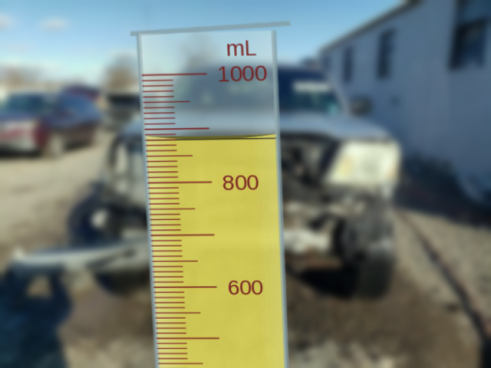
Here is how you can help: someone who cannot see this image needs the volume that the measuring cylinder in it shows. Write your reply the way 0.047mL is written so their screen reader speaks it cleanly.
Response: 880mL
